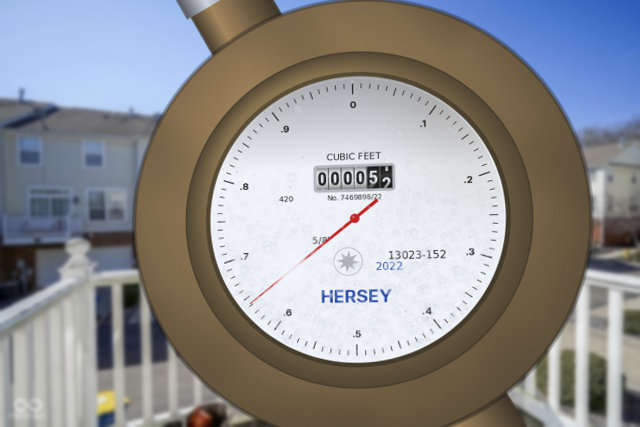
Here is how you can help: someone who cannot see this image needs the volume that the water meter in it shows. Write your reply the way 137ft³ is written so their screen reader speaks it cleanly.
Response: 51.64ft³
